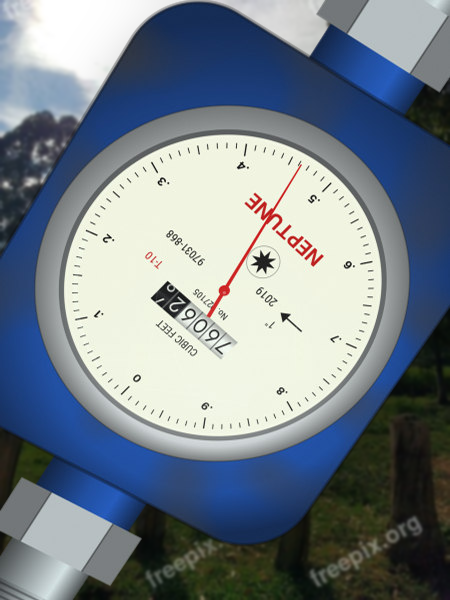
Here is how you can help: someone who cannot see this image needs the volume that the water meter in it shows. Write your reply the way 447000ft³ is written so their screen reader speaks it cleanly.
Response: 760627.46ft³
